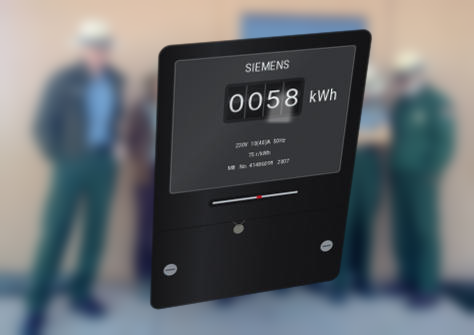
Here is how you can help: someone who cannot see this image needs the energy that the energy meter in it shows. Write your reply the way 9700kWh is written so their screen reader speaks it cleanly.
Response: 58kWh
